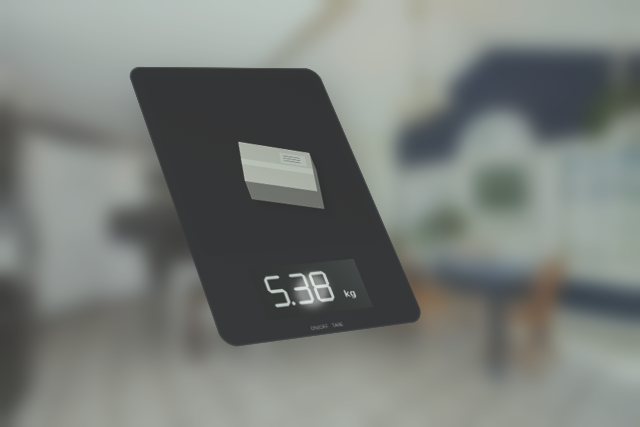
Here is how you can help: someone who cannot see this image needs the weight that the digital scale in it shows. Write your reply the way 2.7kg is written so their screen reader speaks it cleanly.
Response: 5.38kg
